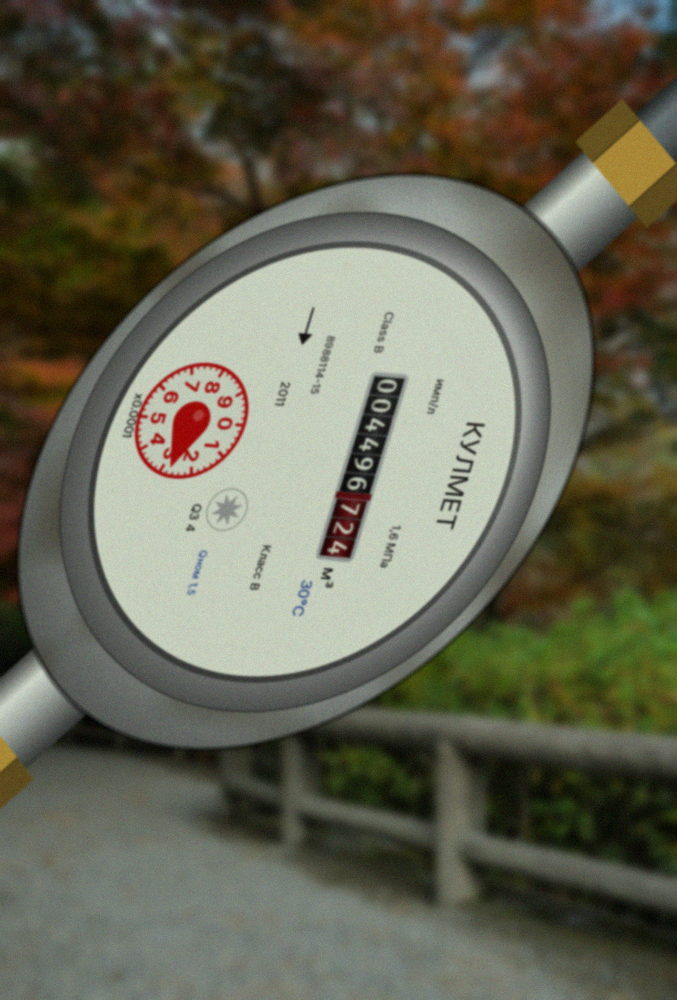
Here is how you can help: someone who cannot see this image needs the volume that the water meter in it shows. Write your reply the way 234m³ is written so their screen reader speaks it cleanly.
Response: 4496.7242m³
